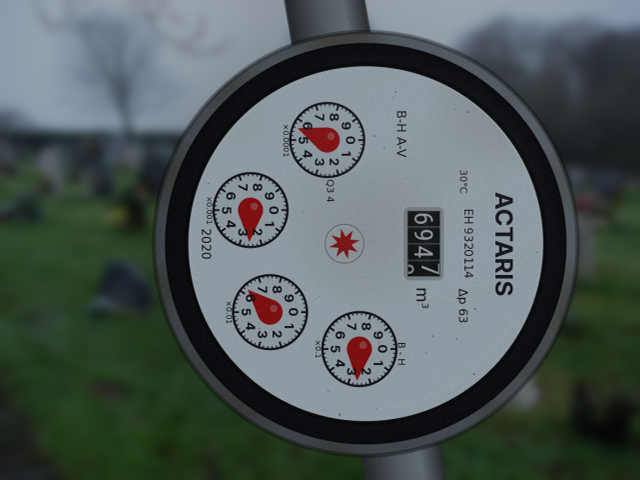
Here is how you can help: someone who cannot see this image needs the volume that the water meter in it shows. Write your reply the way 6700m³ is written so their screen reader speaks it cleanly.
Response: 6947.2625m³
